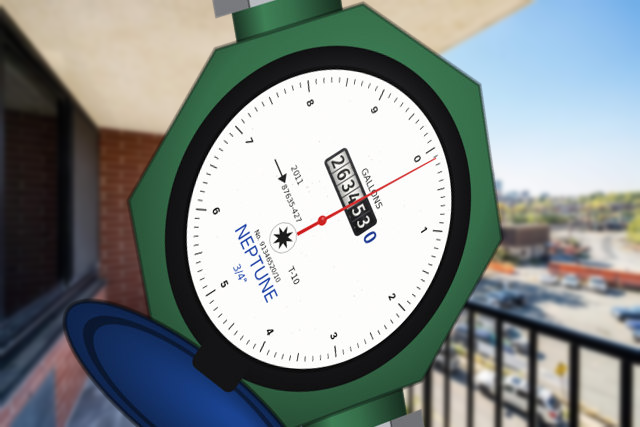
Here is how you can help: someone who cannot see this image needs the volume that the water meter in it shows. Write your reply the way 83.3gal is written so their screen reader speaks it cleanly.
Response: 2634530.1gal
